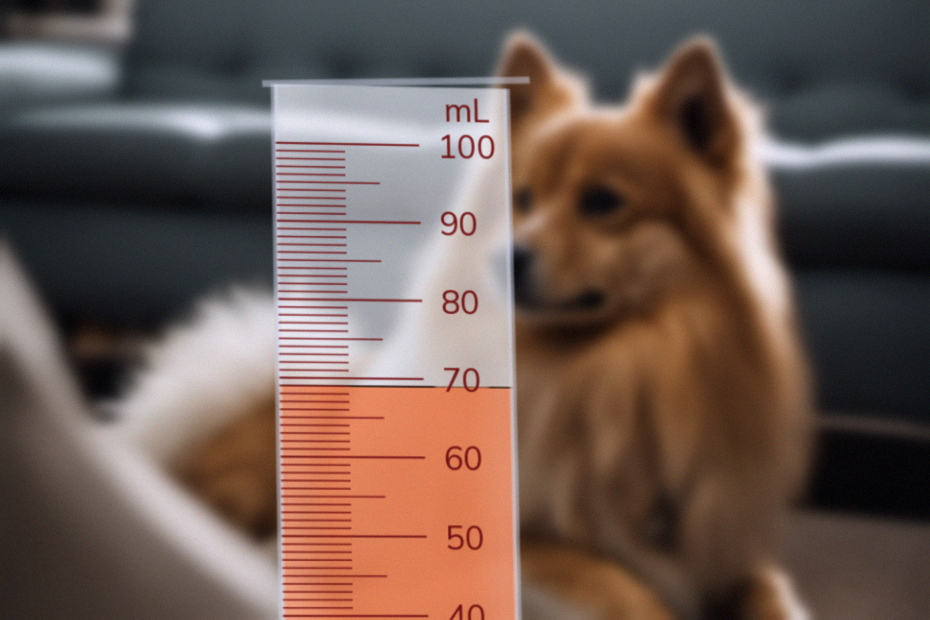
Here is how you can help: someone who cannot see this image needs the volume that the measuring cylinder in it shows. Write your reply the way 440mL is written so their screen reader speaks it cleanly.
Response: 69mL
